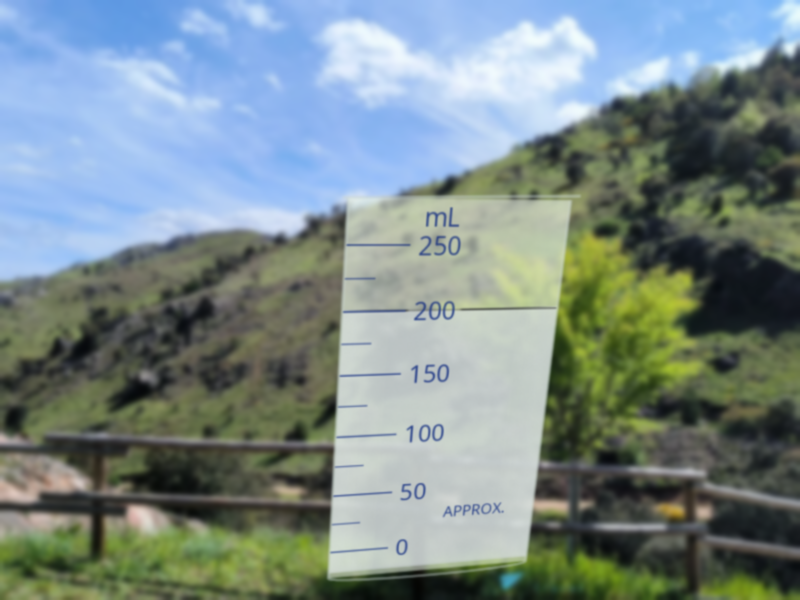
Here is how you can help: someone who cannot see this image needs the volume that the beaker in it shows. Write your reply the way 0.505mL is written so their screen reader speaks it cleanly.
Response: 200mL
